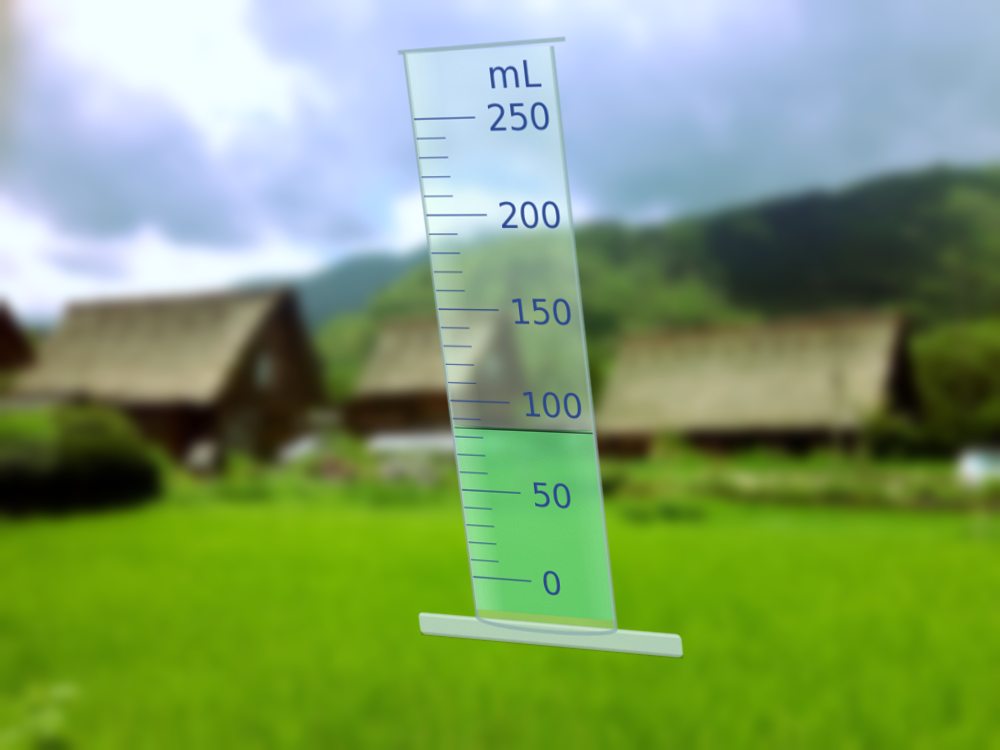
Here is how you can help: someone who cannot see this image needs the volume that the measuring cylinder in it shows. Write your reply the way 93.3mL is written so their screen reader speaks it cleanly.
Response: 85mL
